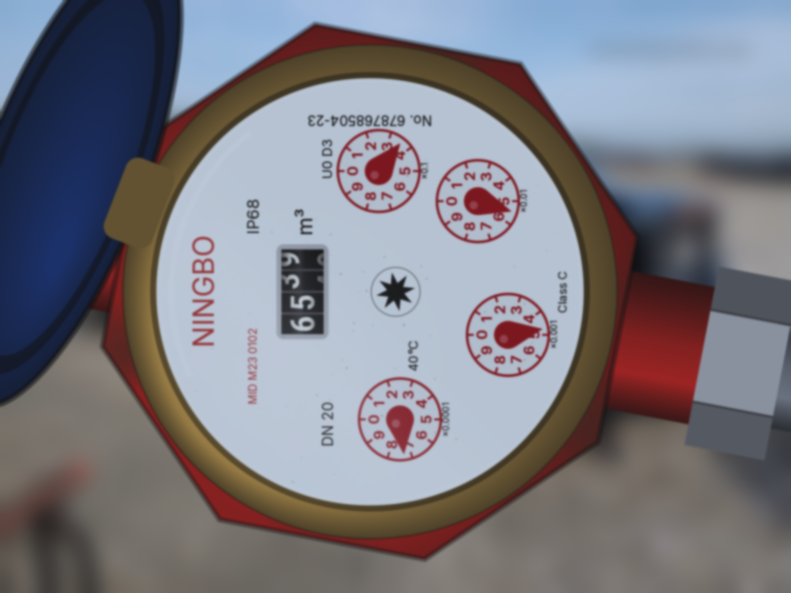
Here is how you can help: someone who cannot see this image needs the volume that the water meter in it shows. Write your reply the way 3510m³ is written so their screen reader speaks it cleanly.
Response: 6539.3547m³
